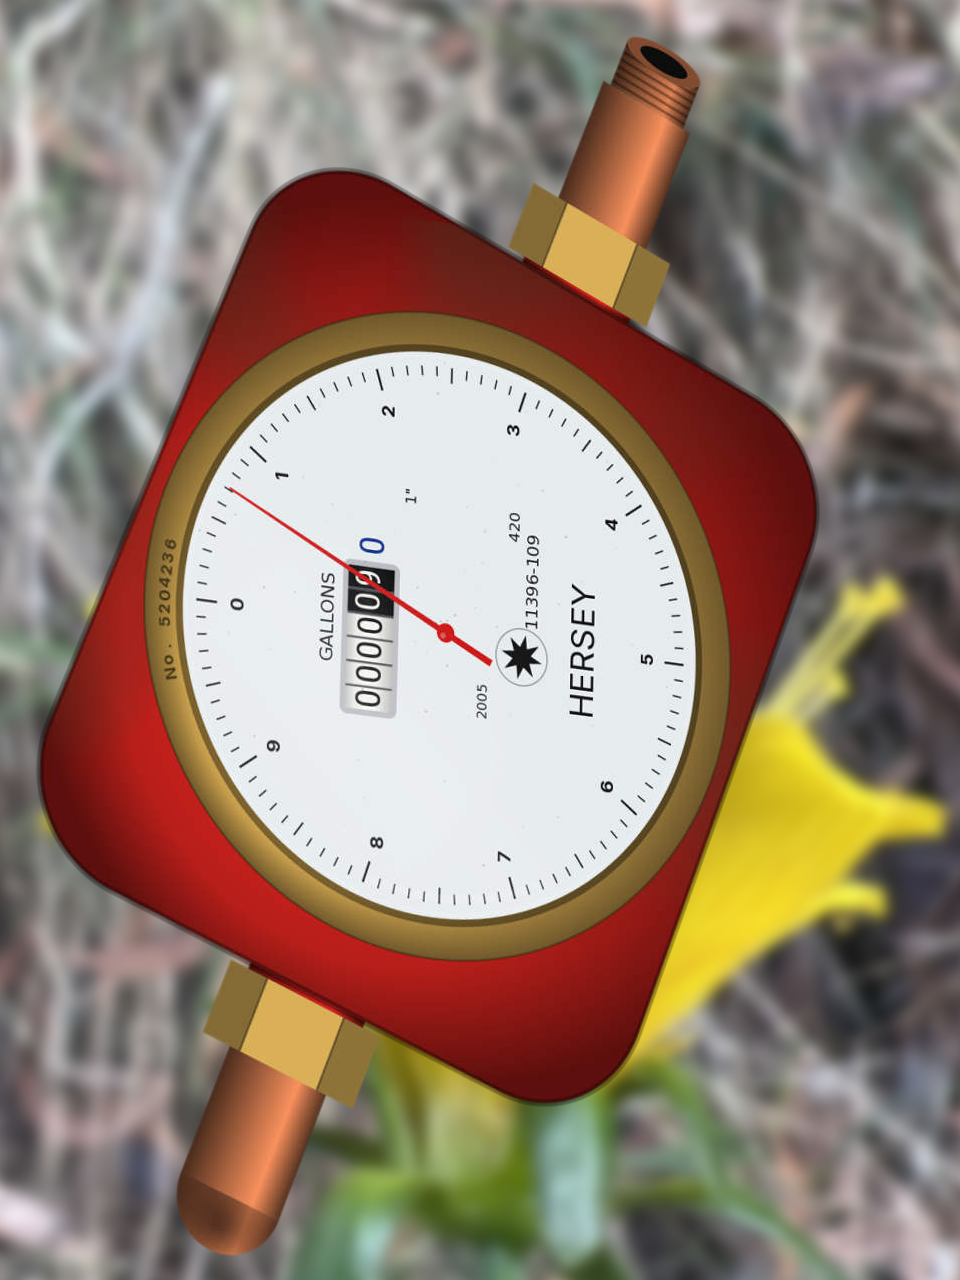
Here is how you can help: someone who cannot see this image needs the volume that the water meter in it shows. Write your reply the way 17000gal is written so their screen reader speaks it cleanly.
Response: 90.7gal
